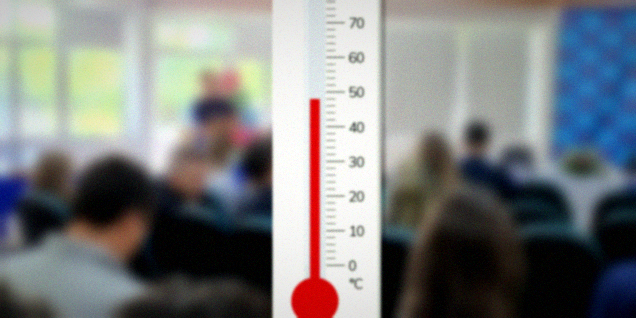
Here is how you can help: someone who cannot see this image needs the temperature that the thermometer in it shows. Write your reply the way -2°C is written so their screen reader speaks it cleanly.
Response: 48°C
